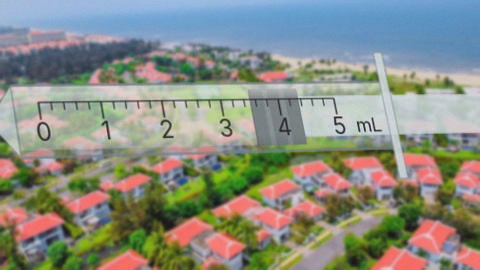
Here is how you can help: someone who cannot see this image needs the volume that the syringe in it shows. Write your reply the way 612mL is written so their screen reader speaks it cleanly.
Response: 3.5mL
